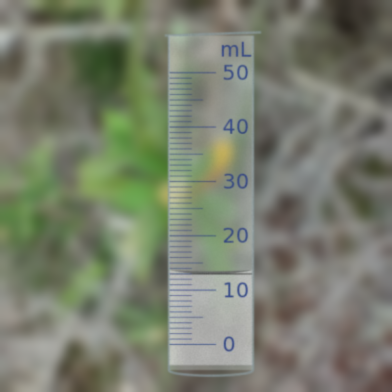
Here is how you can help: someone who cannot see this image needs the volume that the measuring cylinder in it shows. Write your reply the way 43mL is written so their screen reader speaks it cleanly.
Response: 13mL
